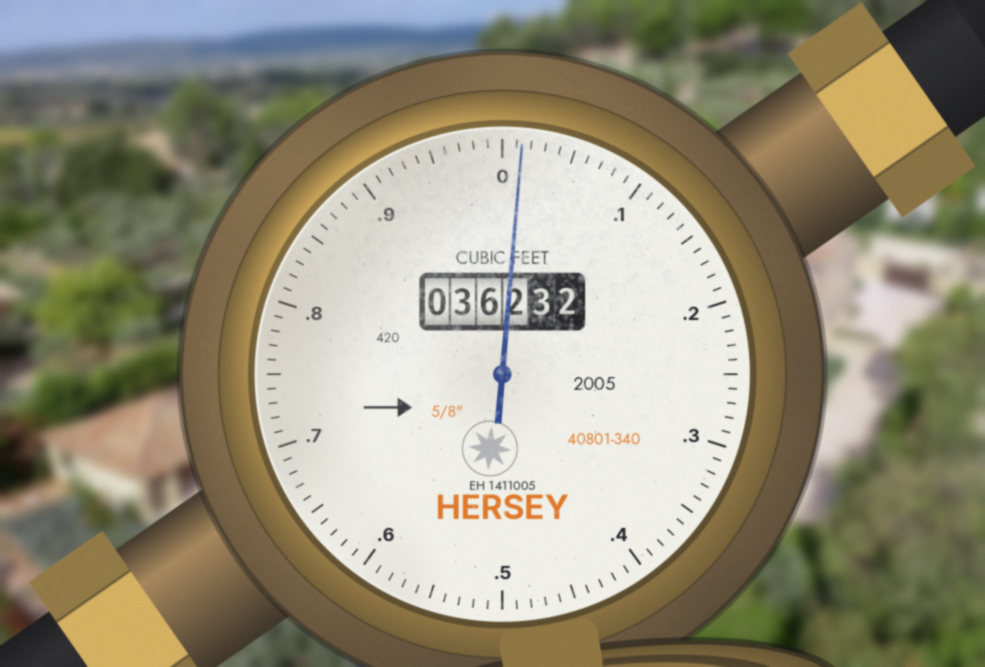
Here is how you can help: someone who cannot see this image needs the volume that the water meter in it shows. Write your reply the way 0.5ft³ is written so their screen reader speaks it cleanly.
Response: 36232.01ft³
